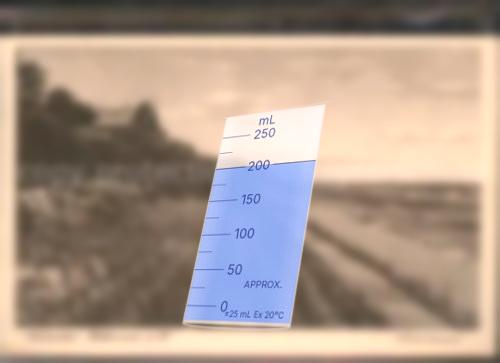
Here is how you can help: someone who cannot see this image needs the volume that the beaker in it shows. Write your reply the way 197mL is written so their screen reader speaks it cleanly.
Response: 200mL
